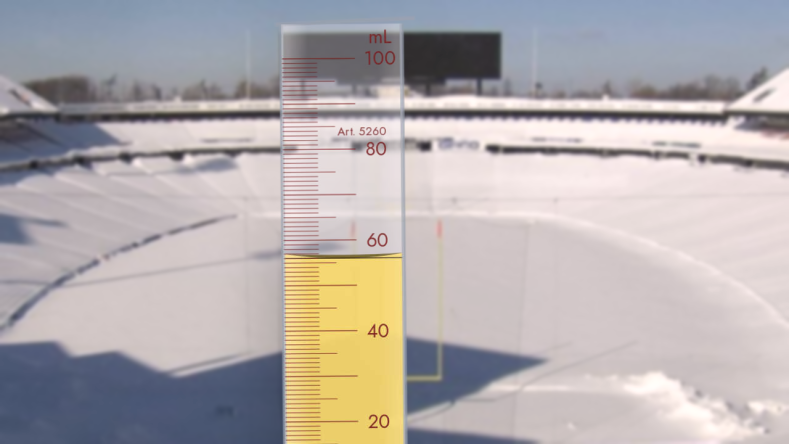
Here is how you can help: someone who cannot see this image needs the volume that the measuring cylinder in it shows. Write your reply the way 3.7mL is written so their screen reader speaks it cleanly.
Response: 56mL
